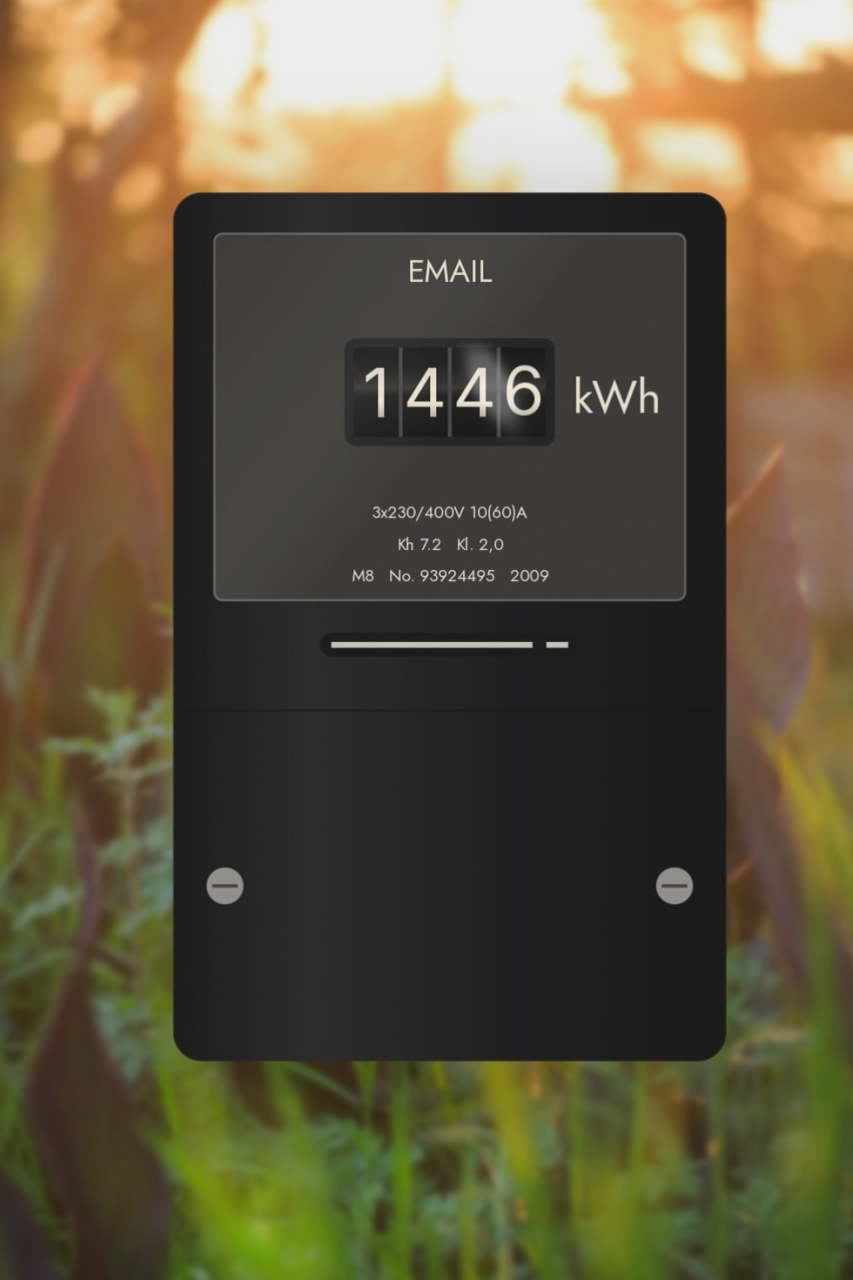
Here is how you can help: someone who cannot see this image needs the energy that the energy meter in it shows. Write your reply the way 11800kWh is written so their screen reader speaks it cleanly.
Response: 1446kWh
